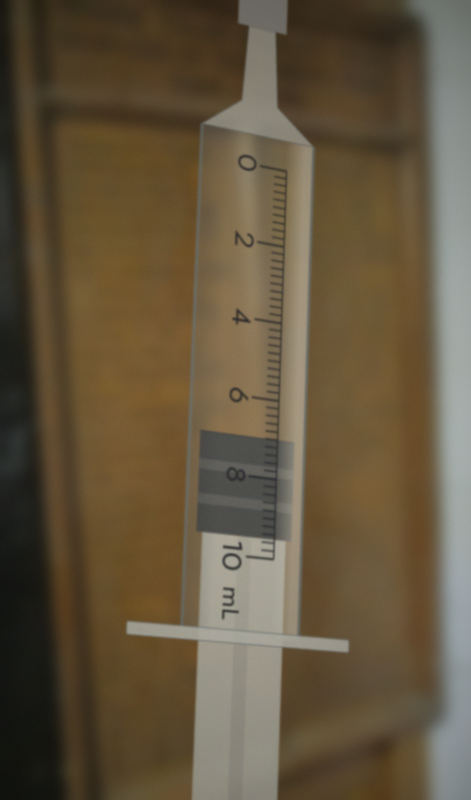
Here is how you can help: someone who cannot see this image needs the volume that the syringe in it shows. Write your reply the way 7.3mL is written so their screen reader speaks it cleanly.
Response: 7mL
